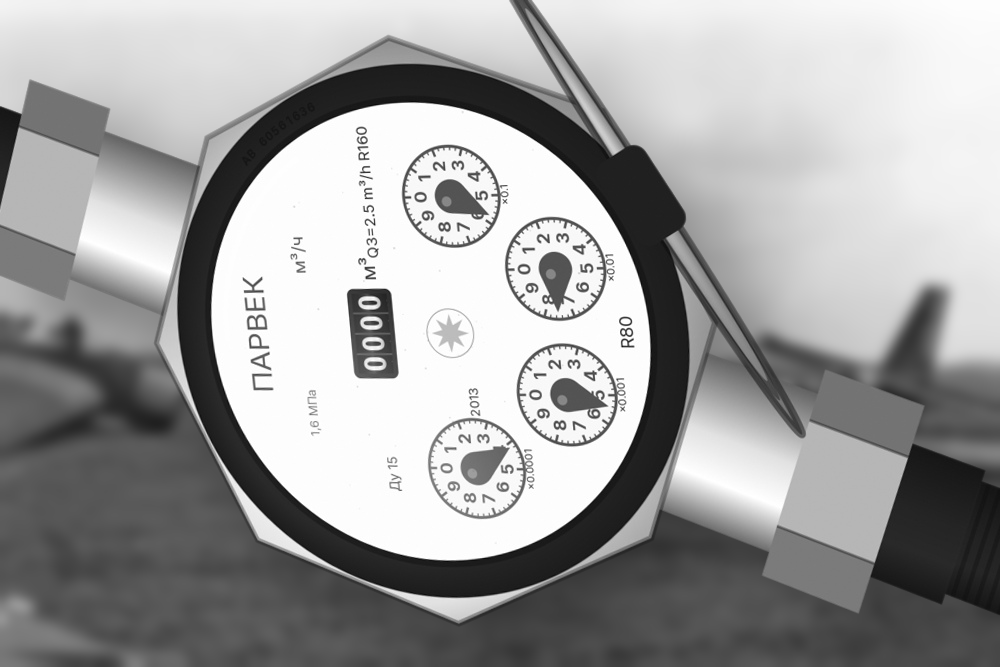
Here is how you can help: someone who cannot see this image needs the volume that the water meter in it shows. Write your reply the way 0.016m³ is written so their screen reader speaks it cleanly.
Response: 0.5754m³
